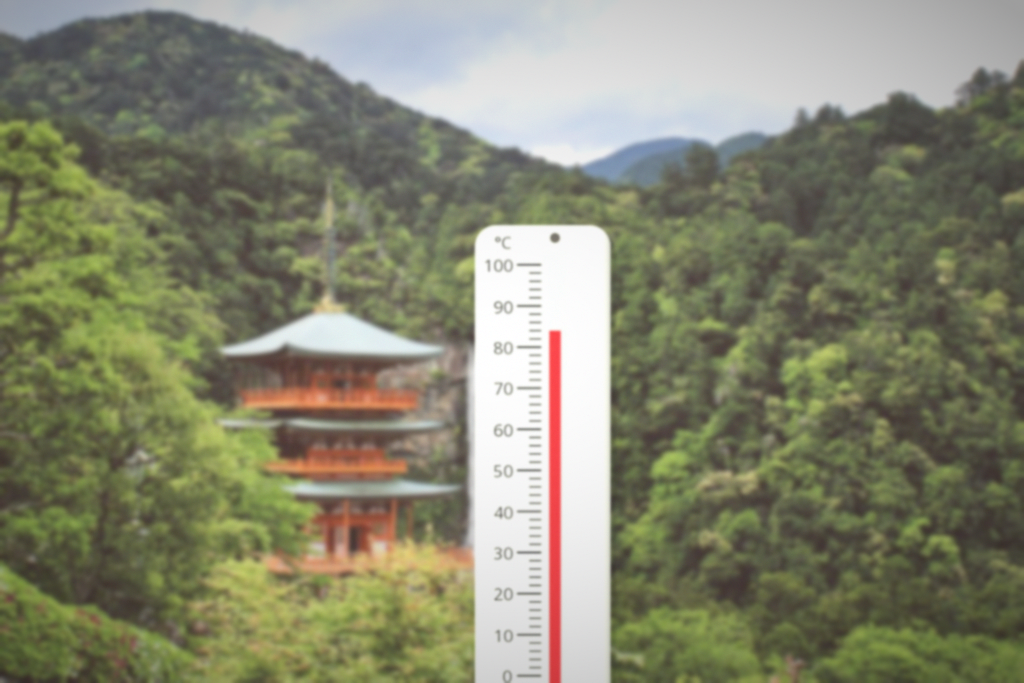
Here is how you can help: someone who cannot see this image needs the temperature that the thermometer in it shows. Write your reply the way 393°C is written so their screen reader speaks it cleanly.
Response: 84°C
